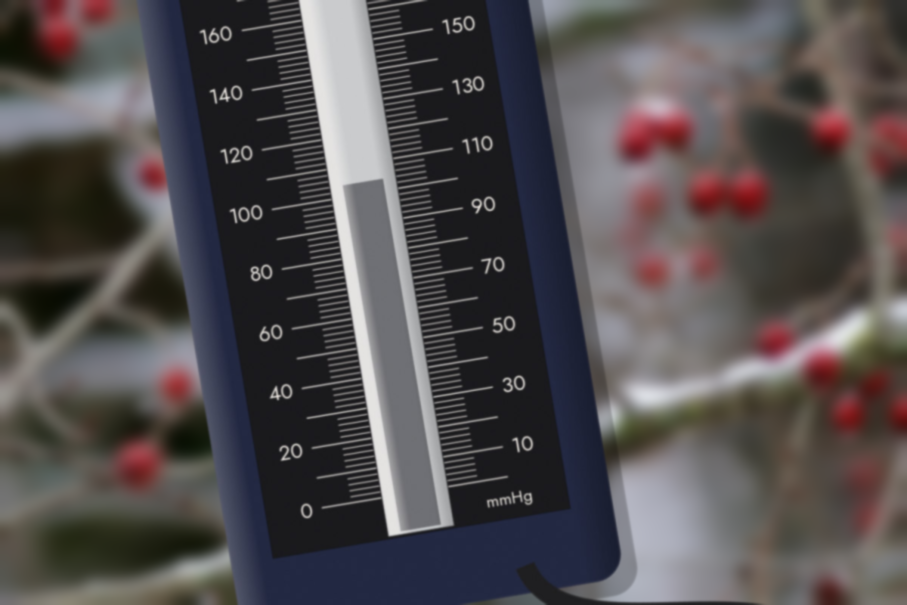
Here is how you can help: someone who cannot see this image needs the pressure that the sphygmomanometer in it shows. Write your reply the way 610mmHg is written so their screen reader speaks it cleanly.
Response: 104mmHg
